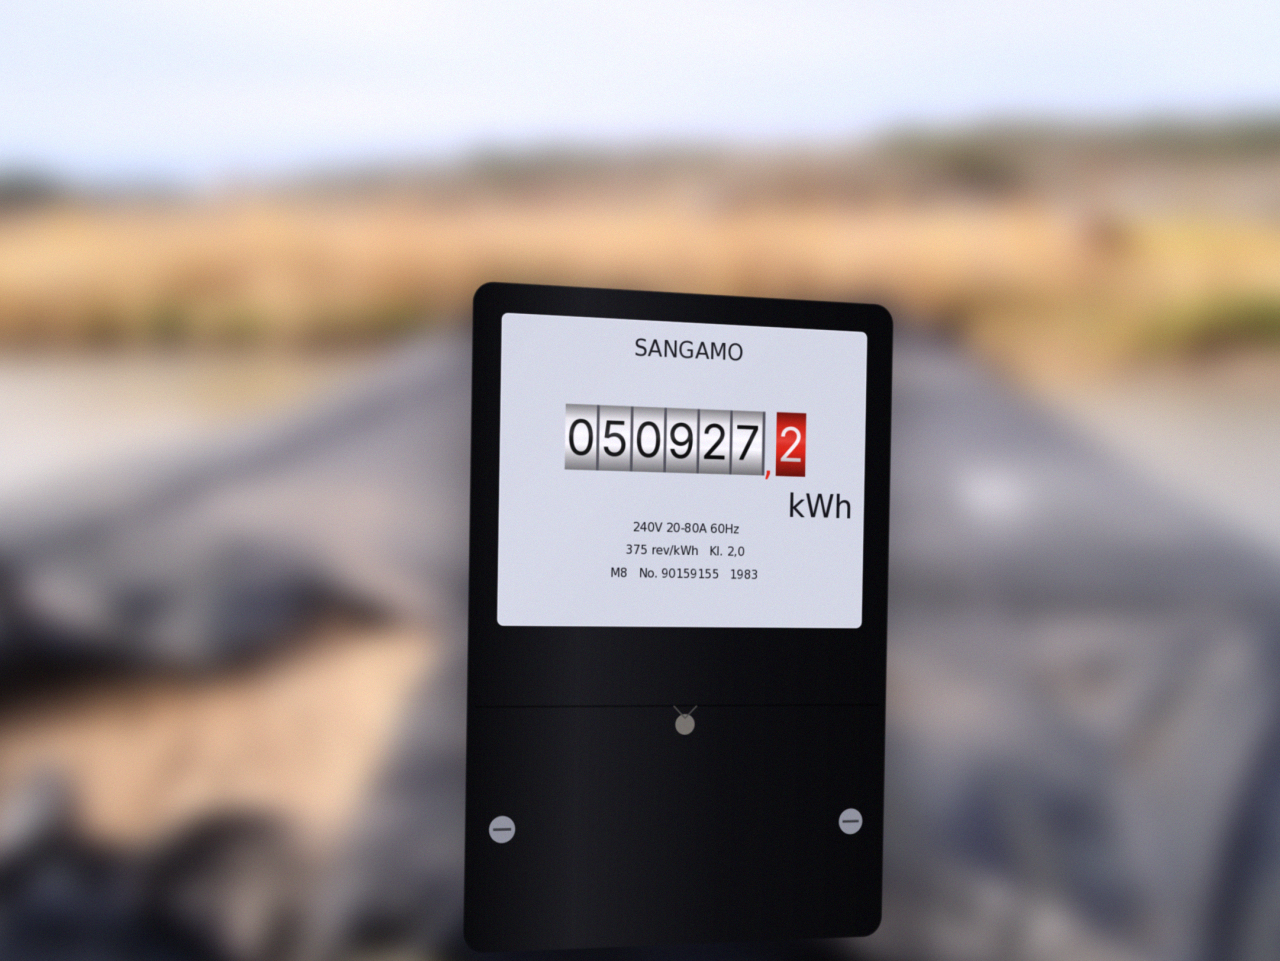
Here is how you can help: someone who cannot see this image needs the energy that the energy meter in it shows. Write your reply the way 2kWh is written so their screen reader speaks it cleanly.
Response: 50927.2kWh
